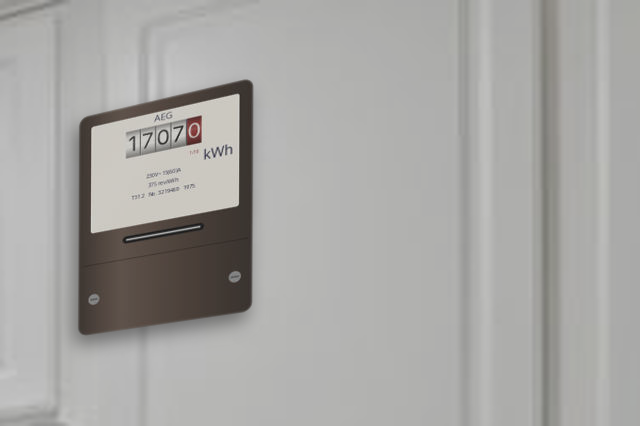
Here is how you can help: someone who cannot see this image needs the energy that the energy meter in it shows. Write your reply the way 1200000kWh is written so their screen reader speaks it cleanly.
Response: 1707.0kWh
